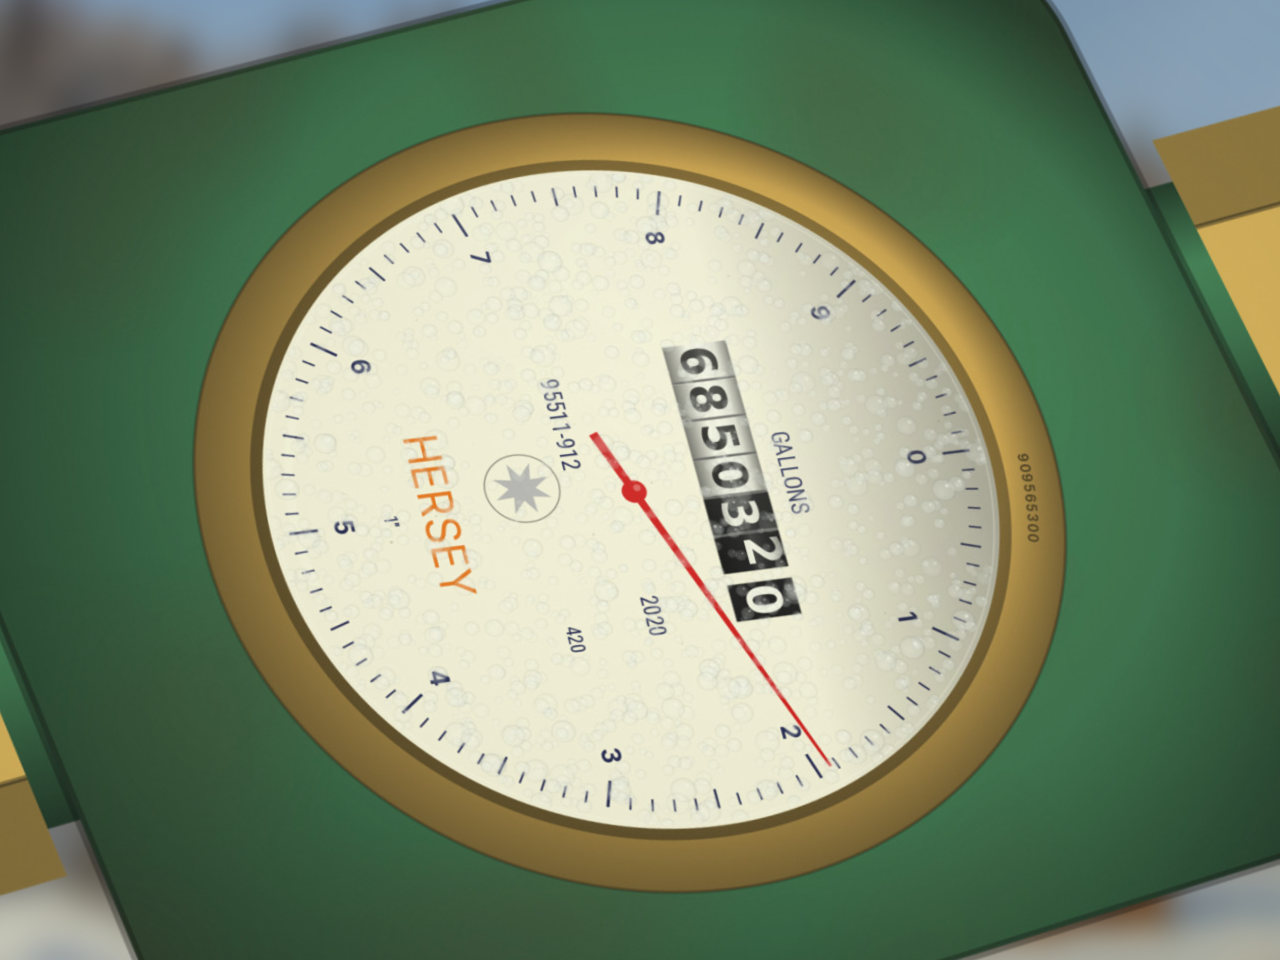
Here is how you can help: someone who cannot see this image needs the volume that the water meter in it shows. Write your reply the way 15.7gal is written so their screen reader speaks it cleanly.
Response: 6850321.9gal
